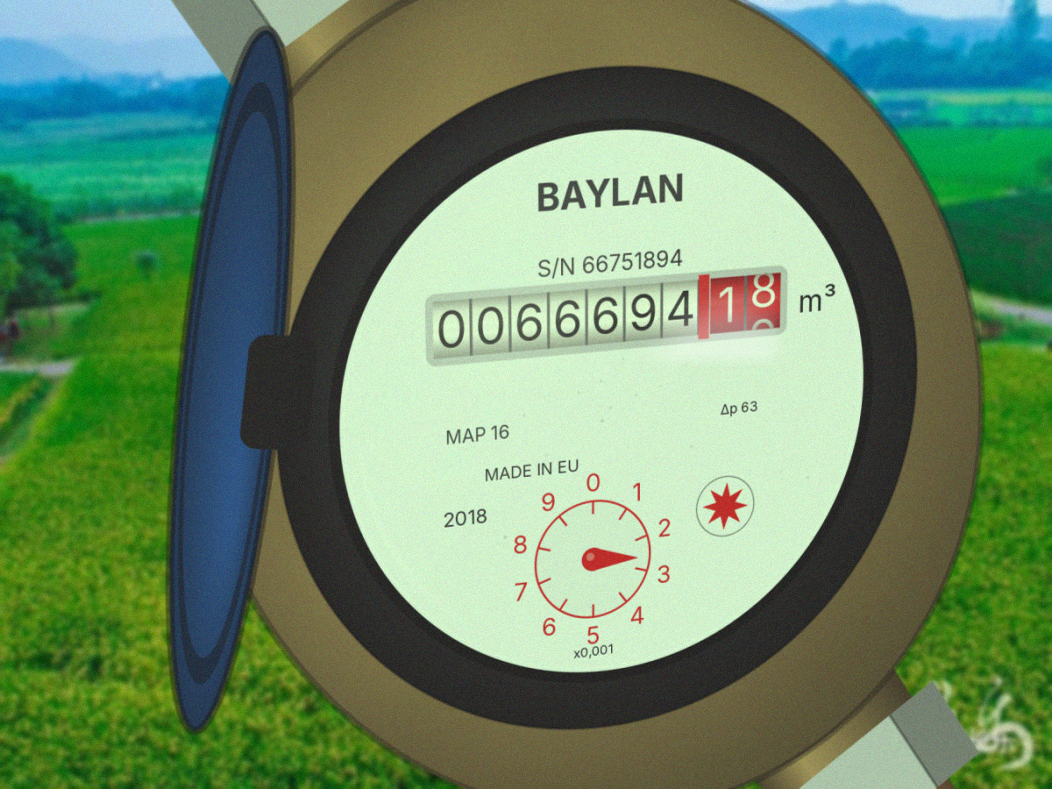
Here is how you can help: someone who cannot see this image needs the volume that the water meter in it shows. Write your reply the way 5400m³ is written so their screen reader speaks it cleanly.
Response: 66694.182m³
